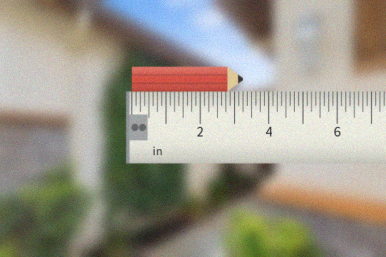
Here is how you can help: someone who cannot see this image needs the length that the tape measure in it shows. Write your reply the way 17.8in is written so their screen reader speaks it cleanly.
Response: 3.25in
